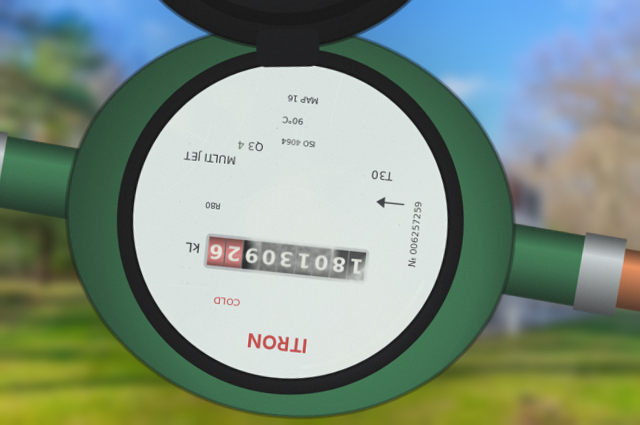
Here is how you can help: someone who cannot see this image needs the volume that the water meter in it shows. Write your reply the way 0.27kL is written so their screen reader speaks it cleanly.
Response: 1801309.26kL
